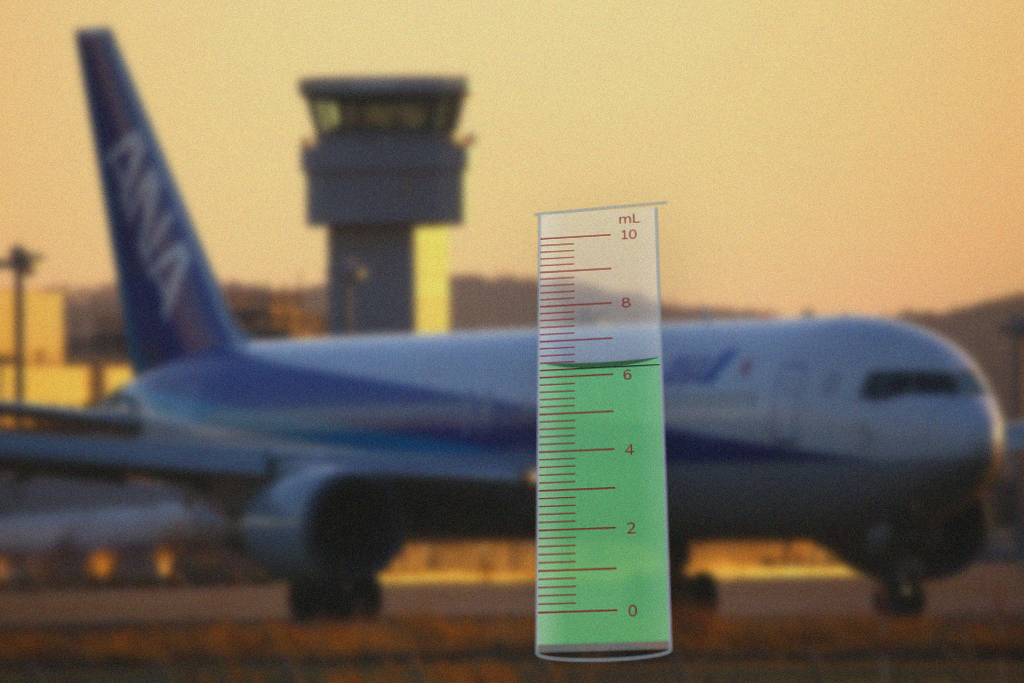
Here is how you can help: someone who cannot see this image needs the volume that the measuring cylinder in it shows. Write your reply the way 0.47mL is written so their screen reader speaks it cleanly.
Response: 6.2mL
